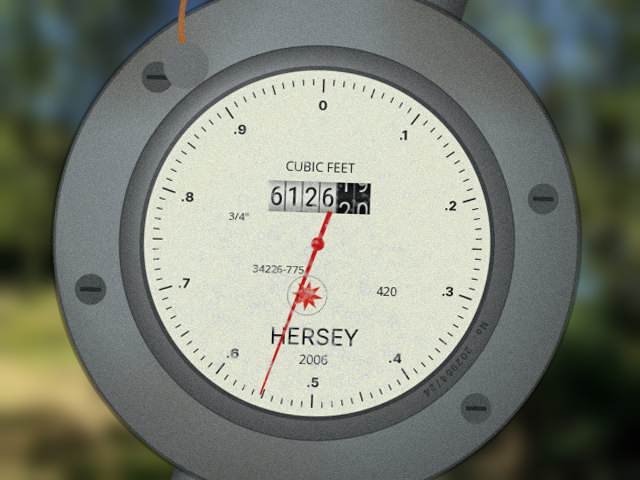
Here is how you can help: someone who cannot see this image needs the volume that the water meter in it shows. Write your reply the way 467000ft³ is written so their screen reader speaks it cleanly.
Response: 612619.55ft³
